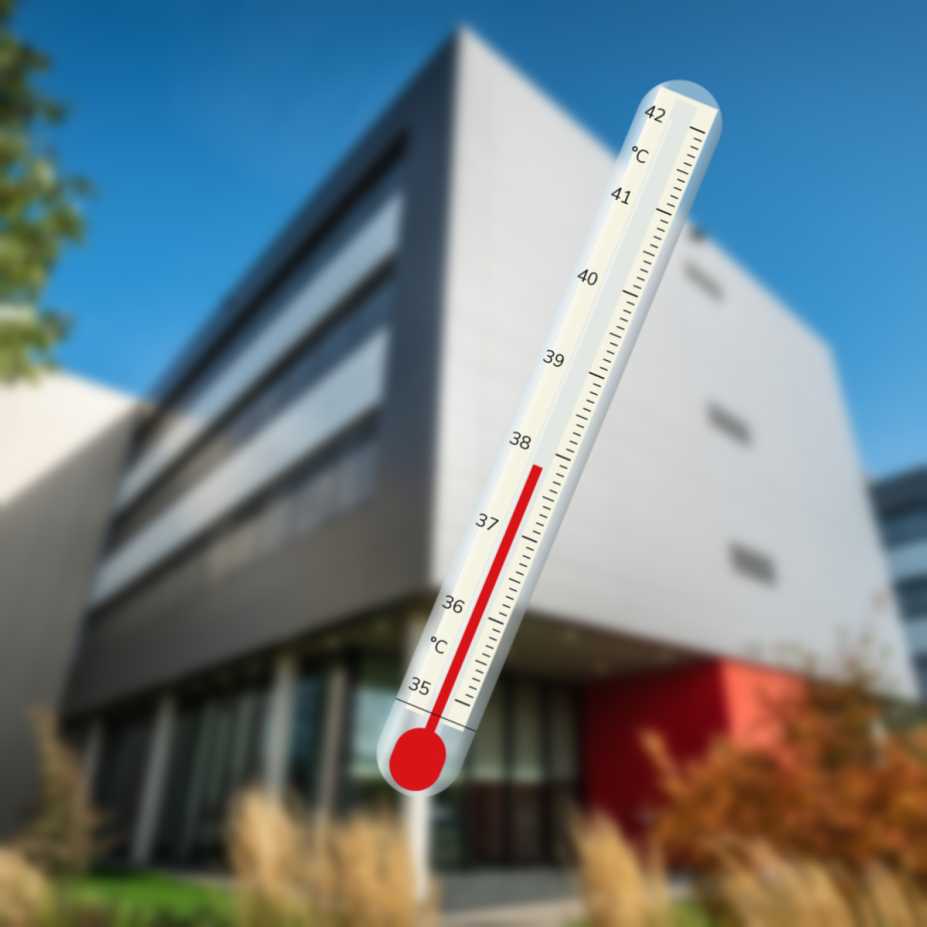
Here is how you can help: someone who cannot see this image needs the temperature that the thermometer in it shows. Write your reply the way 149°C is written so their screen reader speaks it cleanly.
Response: 37.8°C
